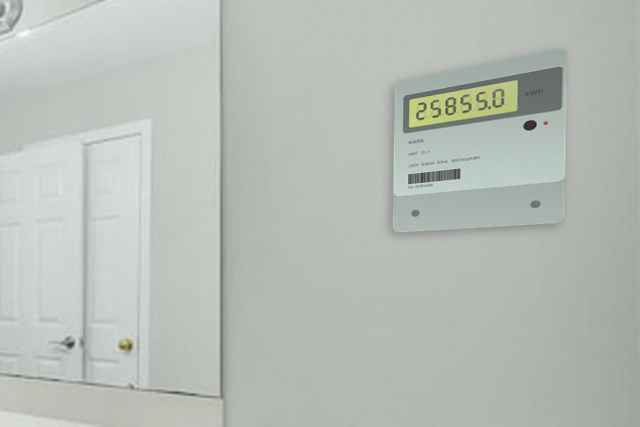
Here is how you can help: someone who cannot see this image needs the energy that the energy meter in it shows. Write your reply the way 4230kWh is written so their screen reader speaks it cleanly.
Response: 25855.0kWh
